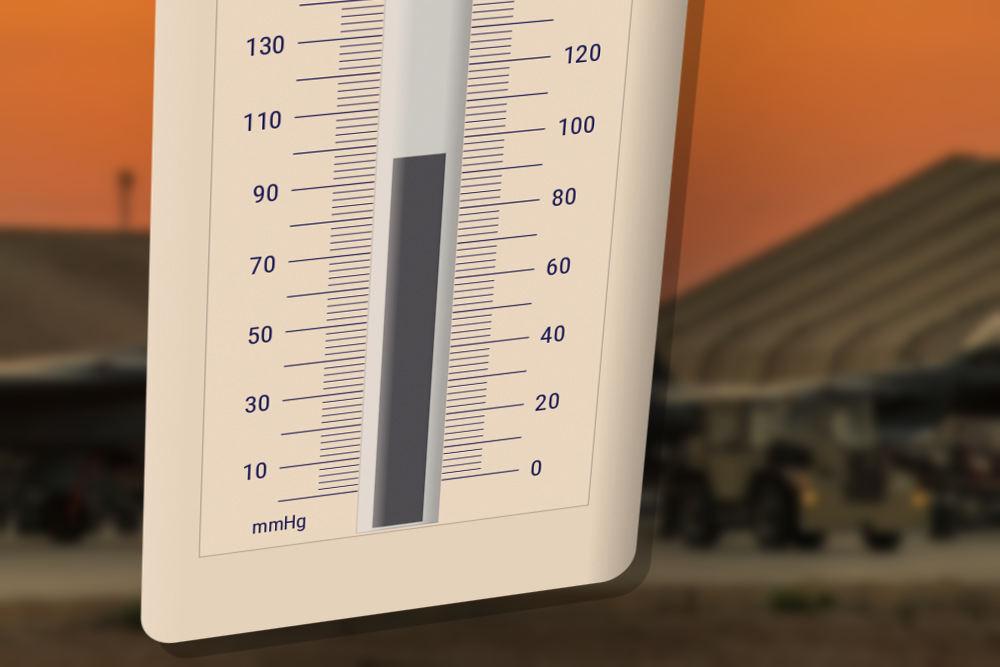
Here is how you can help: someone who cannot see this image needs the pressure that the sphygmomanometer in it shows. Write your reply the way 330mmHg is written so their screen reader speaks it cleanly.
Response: 96mmHg
